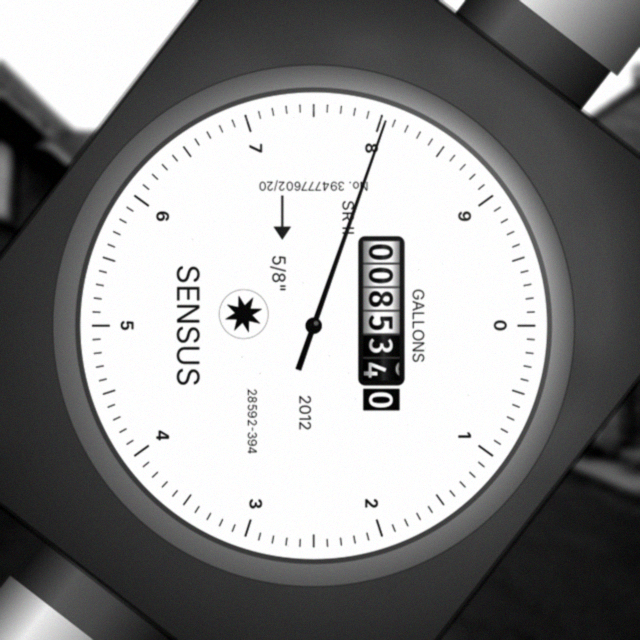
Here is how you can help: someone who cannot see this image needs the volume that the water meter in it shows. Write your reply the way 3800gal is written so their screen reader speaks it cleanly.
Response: 85338.0gal
